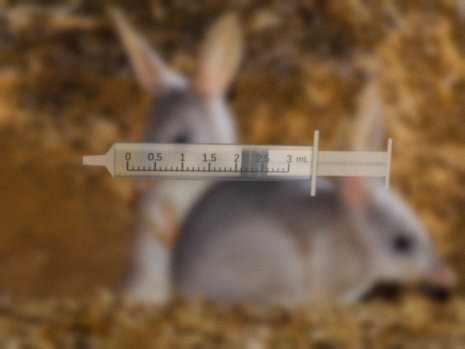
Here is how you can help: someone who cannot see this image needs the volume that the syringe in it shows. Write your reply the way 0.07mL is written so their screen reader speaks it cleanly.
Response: 2.1mL
